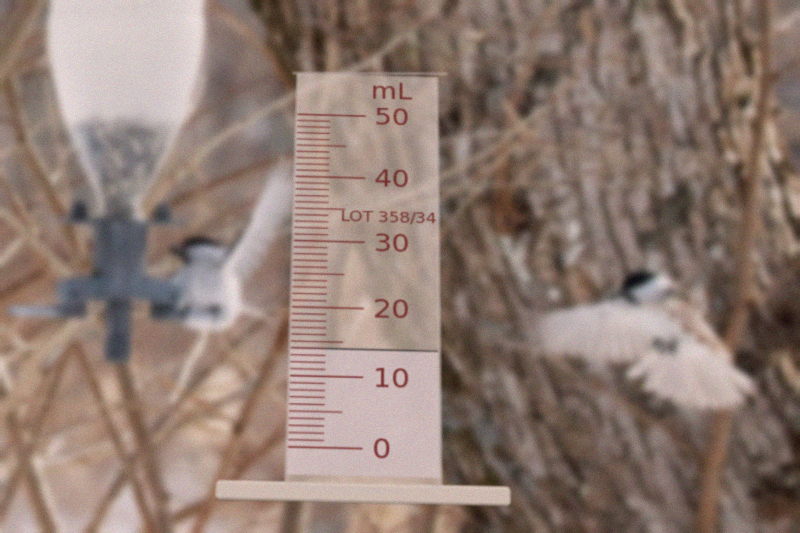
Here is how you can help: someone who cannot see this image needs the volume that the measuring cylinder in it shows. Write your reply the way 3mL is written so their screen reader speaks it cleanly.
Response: 14mL
